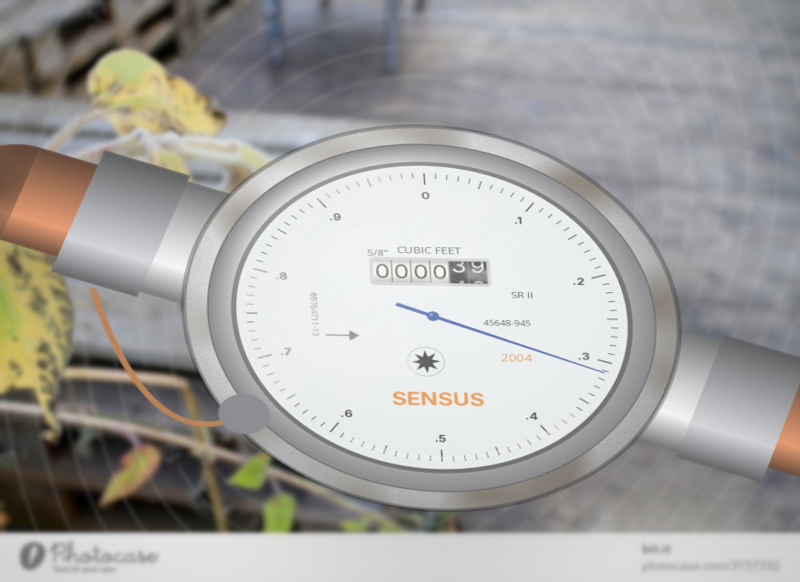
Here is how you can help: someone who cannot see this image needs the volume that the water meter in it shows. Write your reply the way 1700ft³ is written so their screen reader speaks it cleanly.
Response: 39.31ft³
